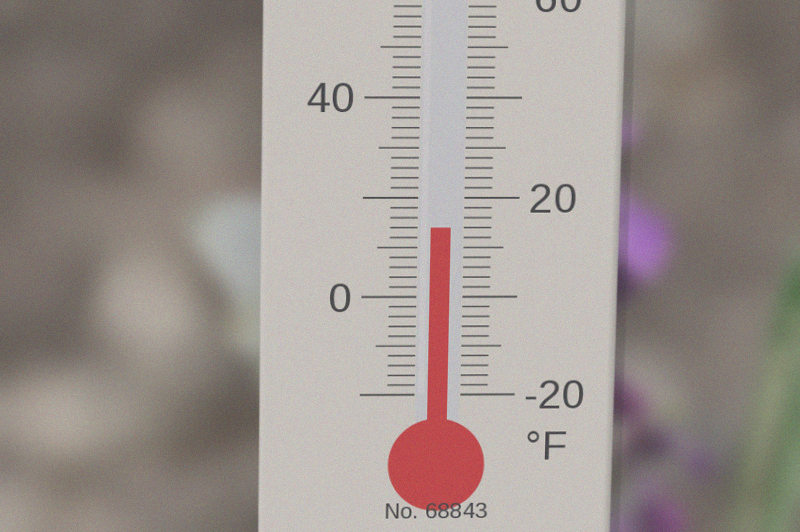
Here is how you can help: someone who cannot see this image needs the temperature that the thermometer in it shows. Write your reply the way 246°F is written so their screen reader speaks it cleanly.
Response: 14°F
